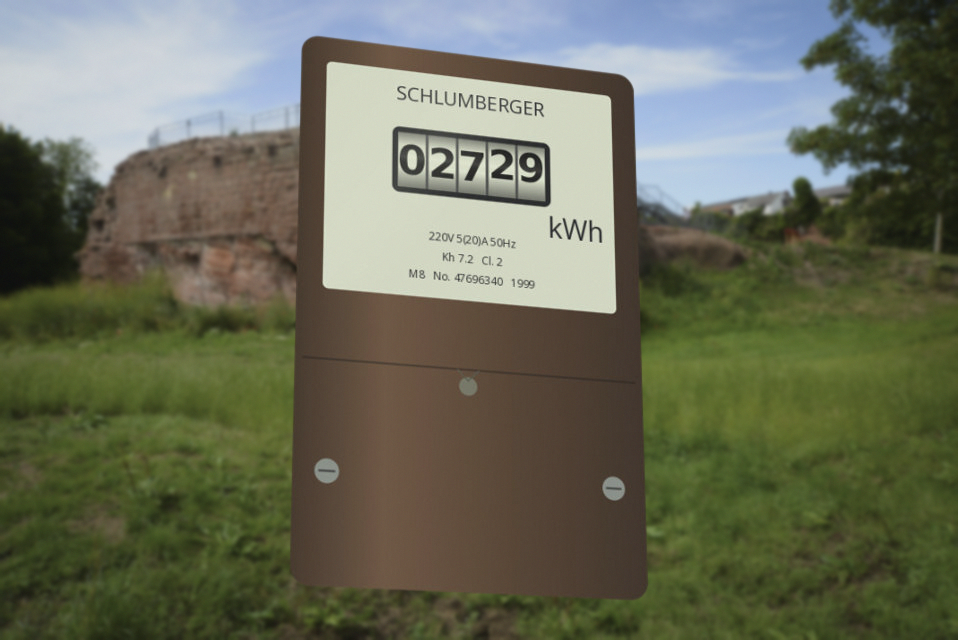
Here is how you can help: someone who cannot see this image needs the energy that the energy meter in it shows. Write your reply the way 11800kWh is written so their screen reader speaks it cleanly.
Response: 2729kWh
